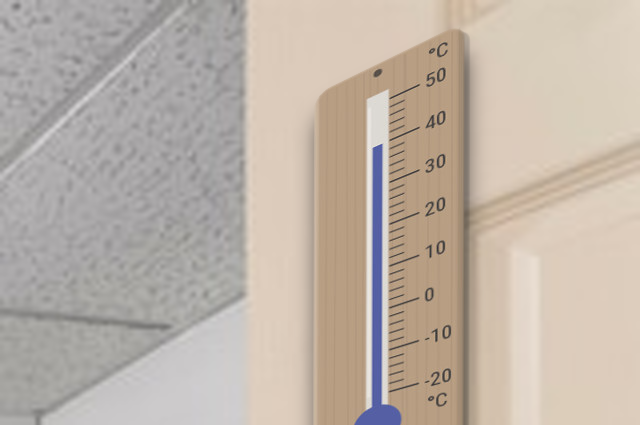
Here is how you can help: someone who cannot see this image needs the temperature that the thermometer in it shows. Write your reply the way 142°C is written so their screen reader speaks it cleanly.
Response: 40°C
